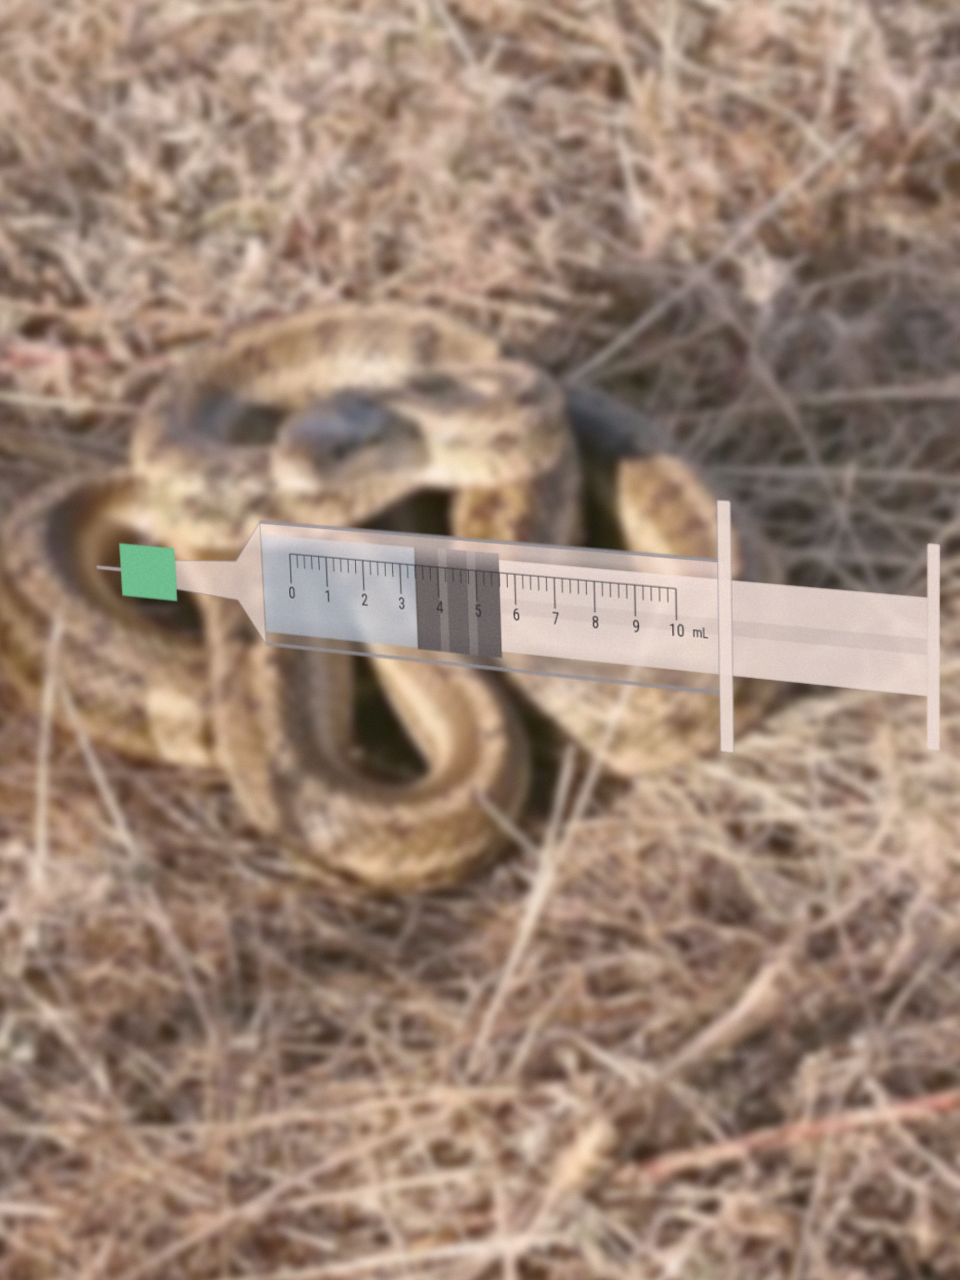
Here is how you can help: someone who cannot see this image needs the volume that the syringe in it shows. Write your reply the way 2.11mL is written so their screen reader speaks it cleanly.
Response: 3.4mL
